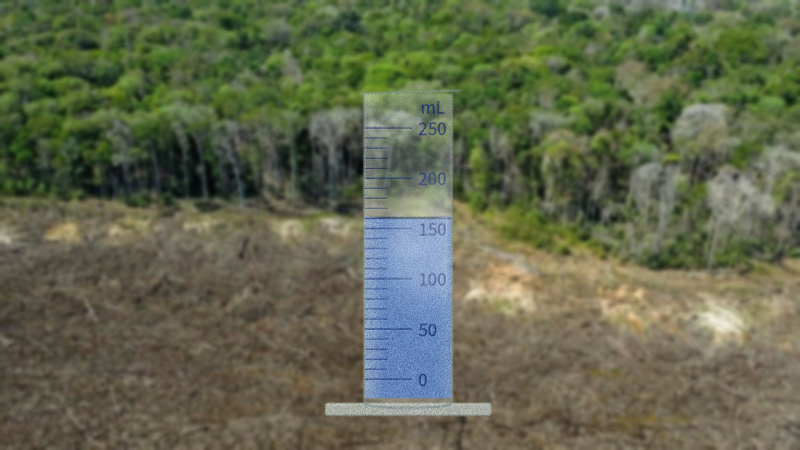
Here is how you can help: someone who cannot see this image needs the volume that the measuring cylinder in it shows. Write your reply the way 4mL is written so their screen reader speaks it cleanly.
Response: 160mL
